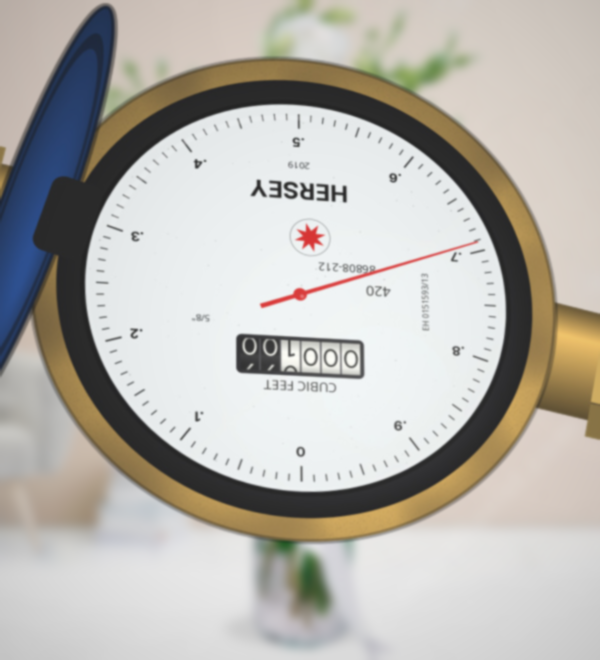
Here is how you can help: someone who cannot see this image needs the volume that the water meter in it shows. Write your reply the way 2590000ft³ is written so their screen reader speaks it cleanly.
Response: 99.69ft³
